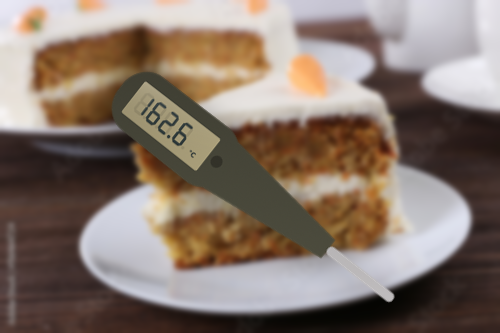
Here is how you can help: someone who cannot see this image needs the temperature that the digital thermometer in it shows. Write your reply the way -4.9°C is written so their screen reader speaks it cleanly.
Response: 162.6°C
